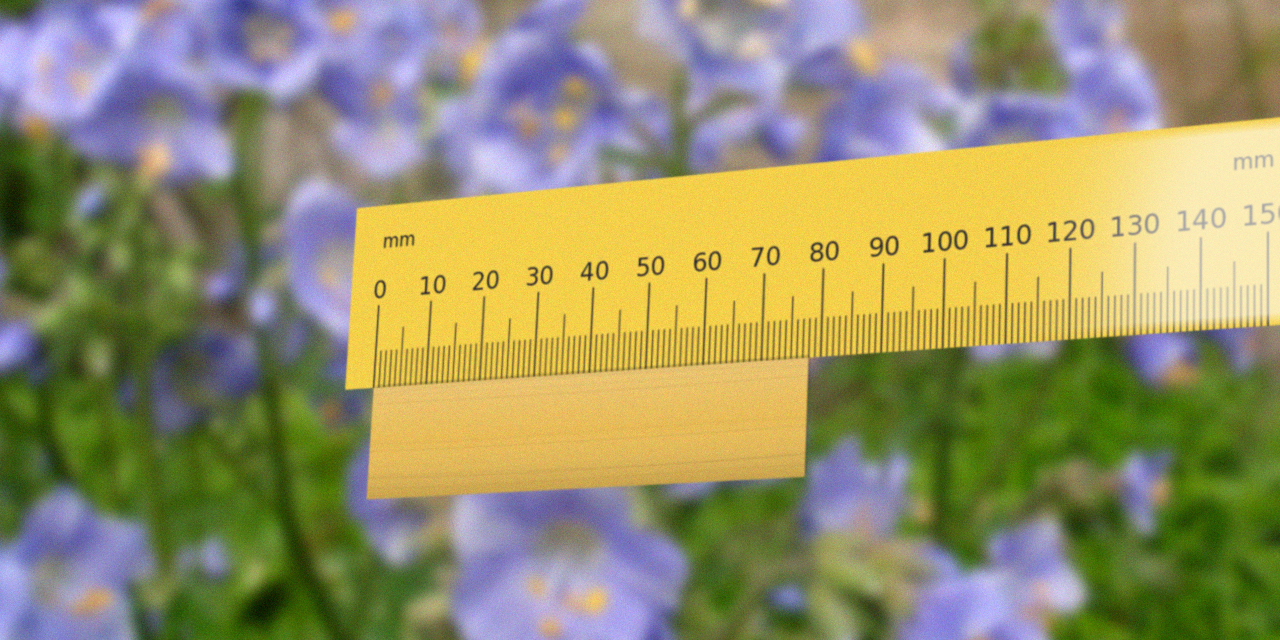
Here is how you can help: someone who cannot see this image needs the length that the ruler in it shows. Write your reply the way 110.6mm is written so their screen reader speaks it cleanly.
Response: 78mm
